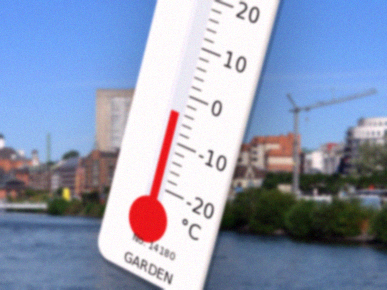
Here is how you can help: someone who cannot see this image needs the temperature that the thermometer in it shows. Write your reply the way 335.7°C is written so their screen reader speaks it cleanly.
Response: -4°C
